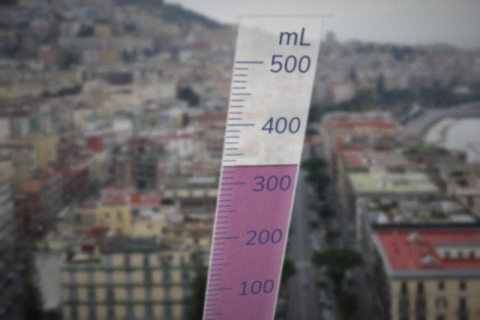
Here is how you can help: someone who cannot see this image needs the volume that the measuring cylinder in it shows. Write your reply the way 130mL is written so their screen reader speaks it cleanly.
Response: 330mL
